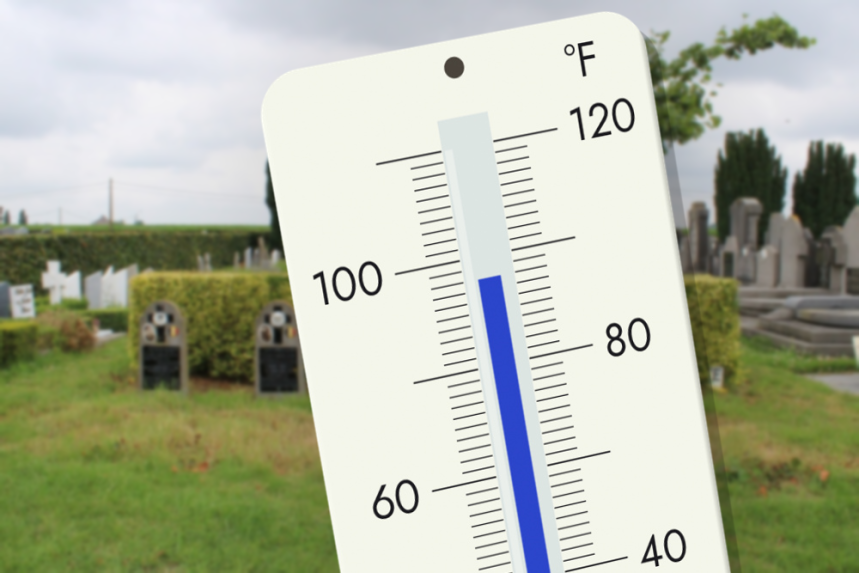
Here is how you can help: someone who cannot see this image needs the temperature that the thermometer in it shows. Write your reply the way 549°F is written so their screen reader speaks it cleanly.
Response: 96°F
